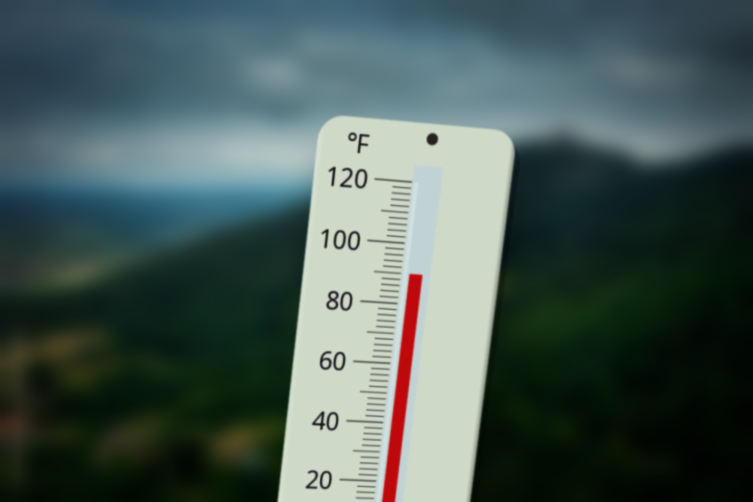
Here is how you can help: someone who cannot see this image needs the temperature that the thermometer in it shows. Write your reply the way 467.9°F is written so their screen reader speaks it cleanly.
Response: 90°F
